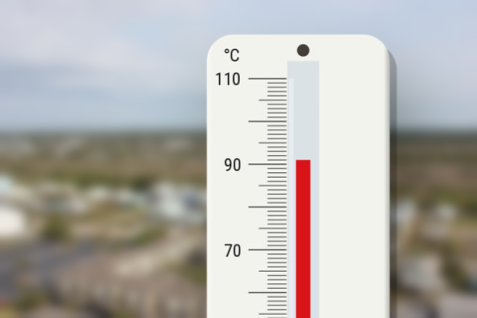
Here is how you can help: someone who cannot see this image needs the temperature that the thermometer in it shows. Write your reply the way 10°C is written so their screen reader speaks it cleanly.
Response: 91°C
